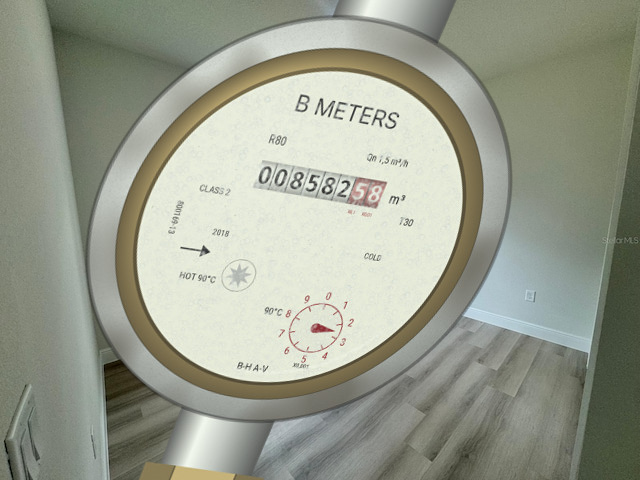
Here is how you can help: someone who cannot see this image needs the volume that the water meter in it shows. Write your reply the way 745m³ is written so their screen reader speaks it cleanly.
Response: 8582.582m³
